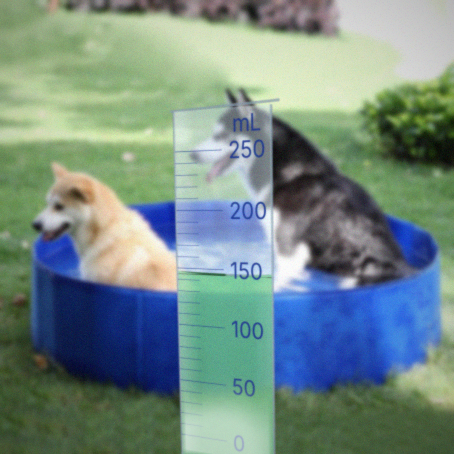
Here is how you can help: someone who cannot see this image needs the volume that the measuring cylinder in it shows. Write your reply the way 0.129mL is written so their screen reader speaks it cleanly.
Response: 145mL
